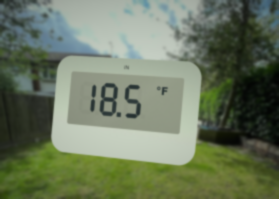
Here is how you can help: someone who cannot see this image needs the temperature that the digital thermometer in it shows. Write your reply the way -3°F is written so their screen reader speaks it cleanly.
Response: 18.5°F
